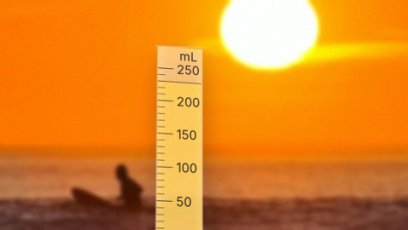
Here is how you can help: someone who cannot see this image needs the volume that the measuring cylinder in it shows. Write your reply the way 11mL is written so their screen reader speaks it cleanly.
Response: 230mL
